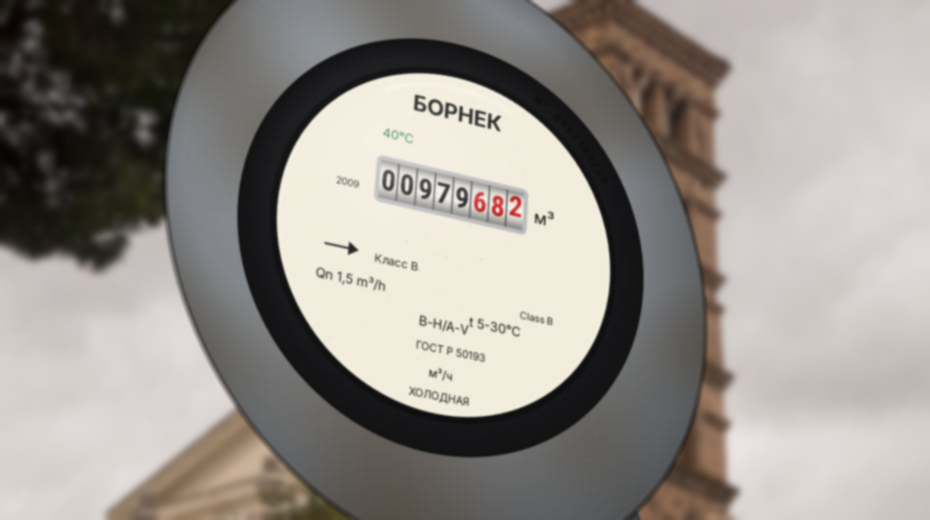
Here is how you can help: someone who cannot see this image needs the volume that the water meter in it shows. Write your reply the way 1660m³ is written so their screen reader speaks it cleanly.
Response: 979.682m³
